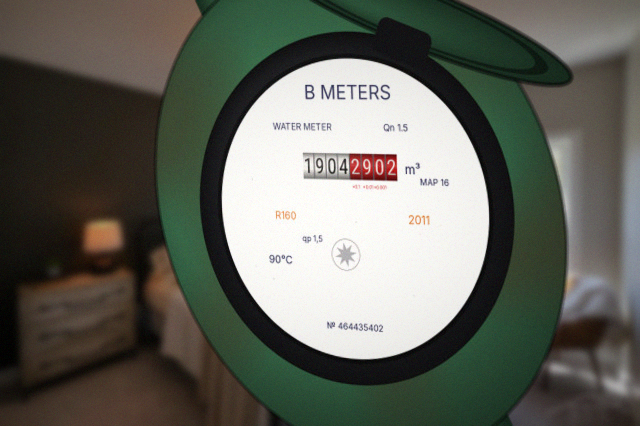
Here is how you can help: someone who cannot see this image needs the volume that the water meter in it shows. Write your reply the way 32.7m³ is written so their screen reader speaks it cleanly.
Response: 1904.2902m³
